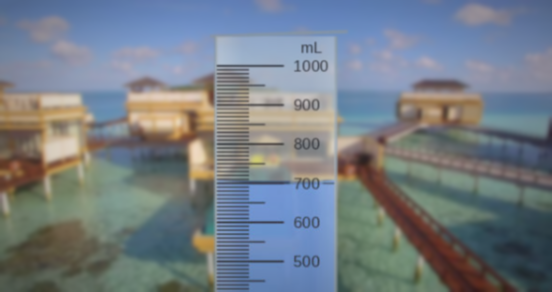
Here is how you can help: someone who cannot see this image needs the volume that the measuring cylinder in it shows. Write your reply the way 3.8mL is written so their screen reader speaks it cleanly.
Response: 700mL
